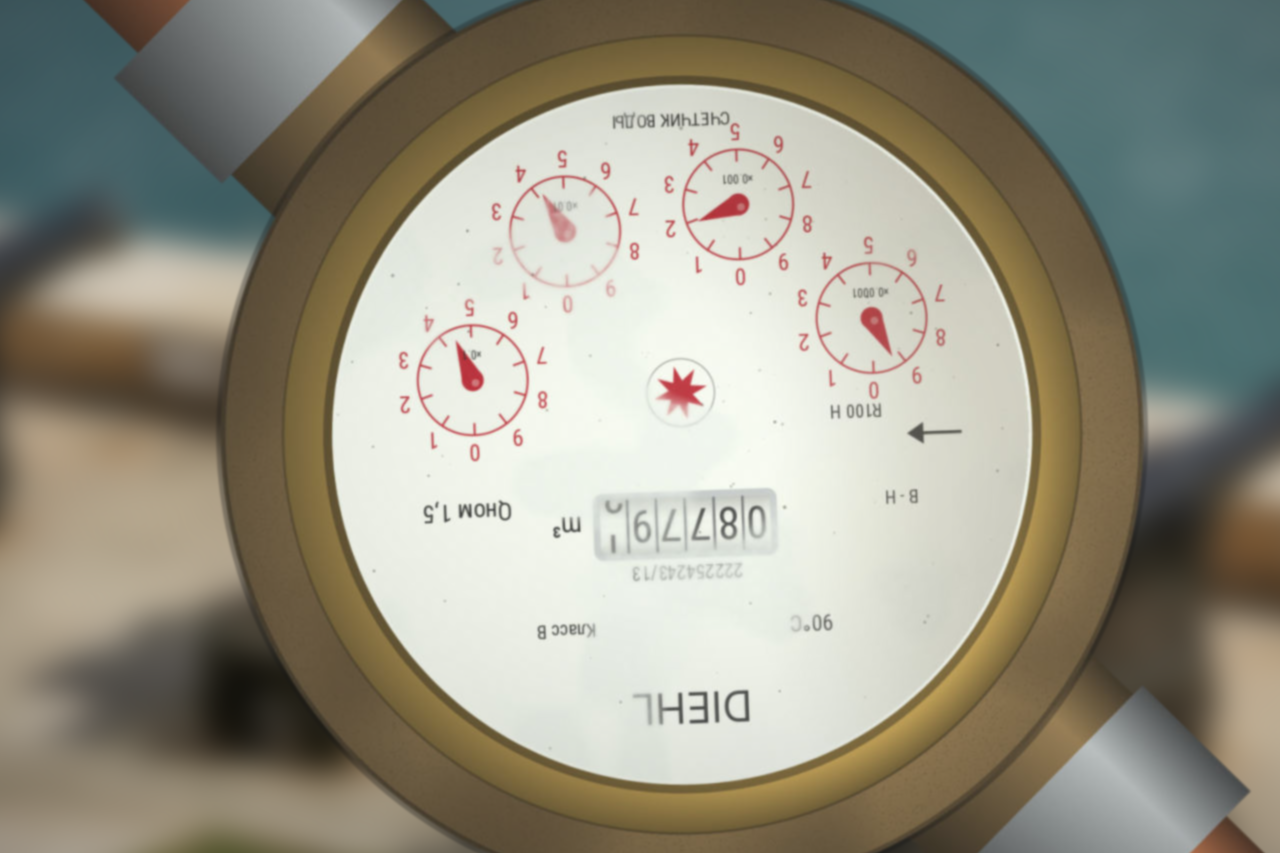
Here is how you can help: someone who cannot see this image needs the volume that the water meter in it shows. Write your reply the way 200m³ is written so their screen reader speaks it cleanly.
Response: 87791.4419m³
